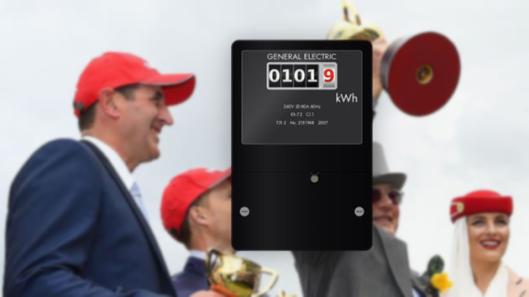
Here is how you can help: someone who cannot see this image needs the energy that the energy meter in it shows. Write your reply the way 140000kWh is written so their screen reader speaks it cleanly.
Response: 101.9kWh
